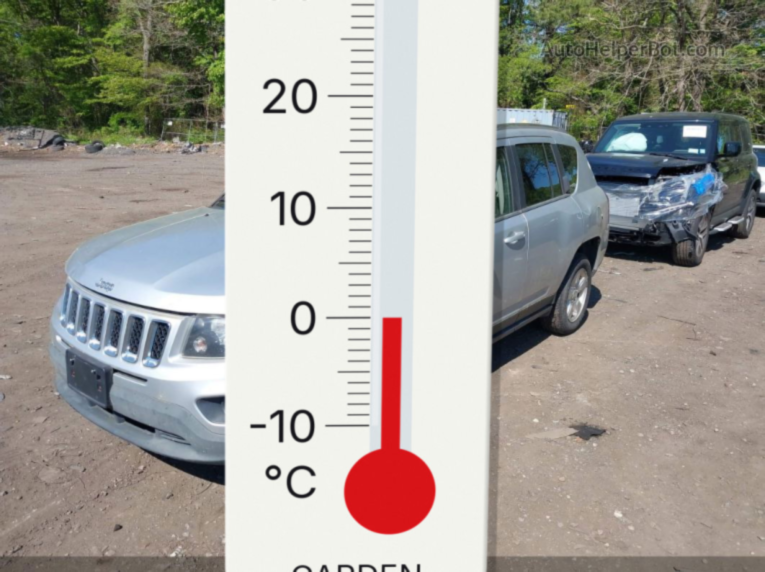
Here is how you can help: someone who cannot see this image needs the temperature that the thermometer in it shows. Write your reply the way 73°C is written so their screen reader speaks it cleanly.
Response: 0°C
